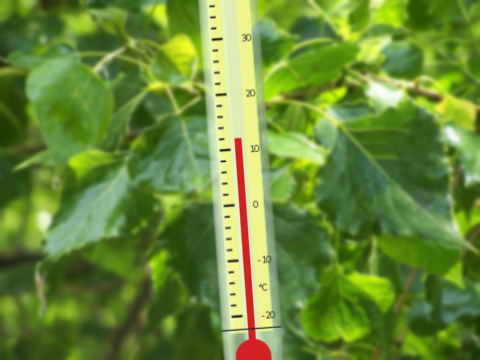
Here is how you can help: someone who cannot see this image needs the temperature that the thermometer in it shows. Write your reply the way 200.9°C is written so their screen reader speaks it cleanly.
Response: 12°C
